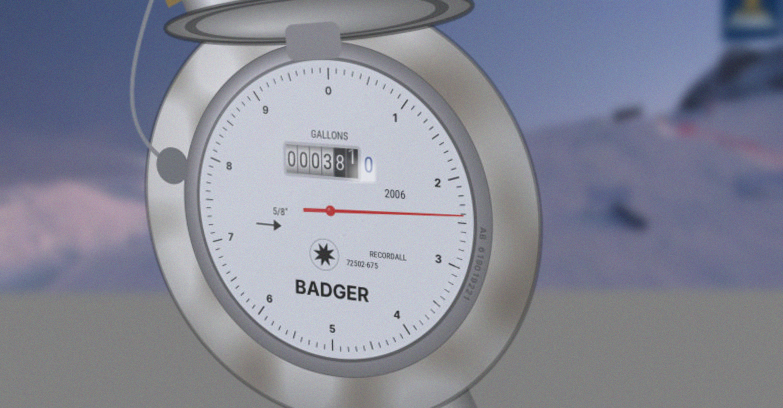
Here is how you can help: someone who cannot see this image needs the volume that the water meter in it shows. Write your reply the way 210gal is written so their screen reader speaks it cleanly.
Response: 3812.4gal
